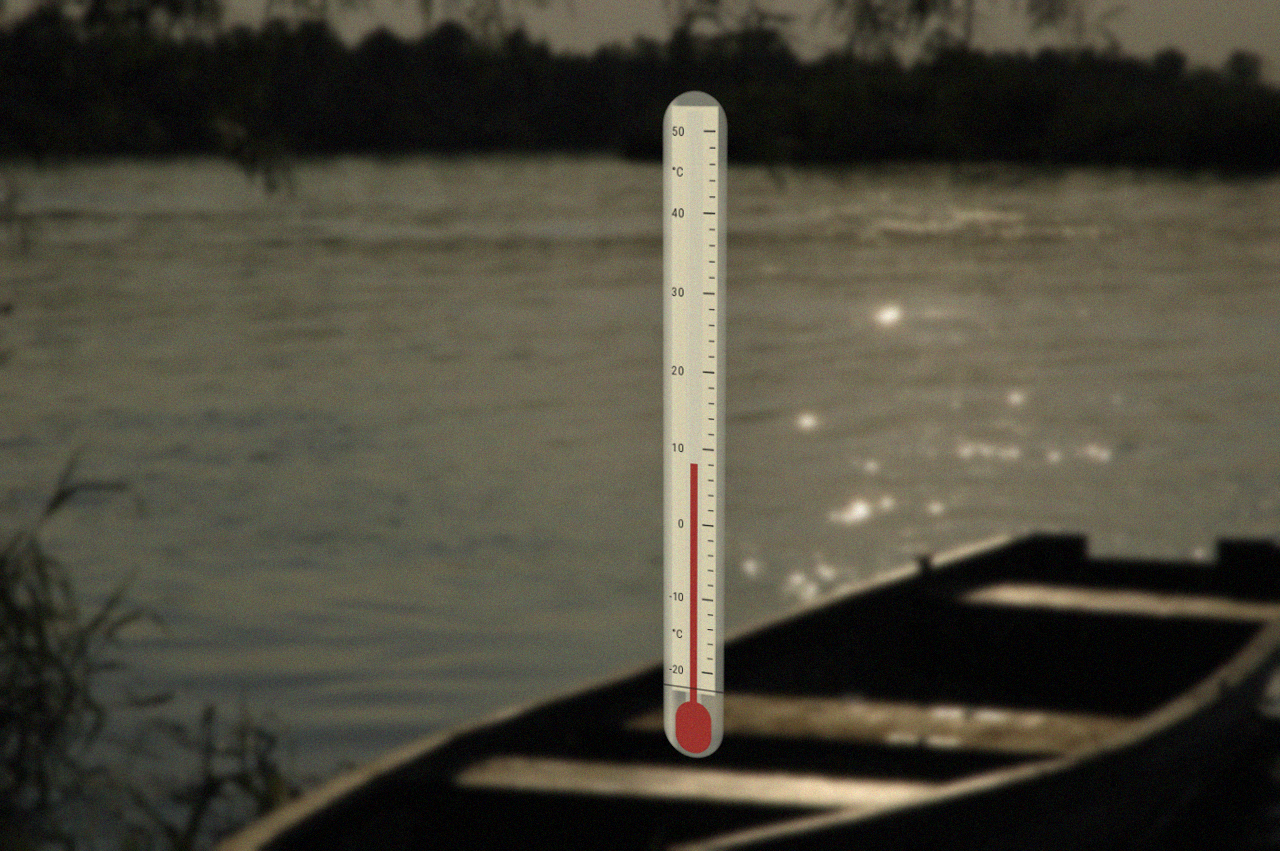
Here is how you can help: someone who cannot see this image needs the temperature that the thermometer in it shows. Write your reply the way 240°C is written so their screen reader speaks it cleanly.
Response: 8°C
